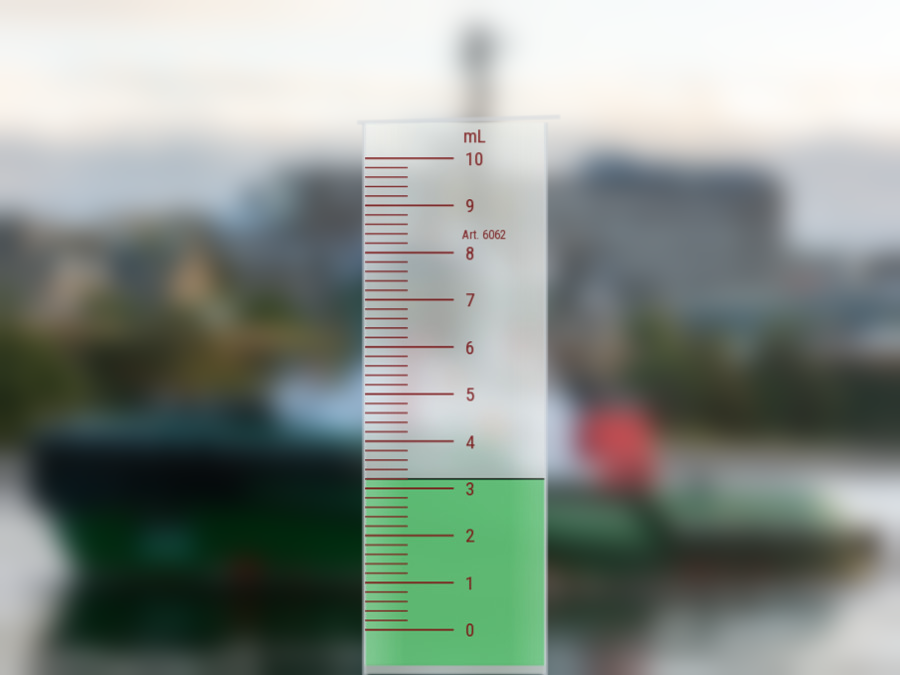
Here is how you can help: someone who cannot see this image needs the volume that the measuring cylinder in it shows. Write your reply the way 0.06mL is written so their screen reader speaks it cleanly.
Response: 3.2mL
